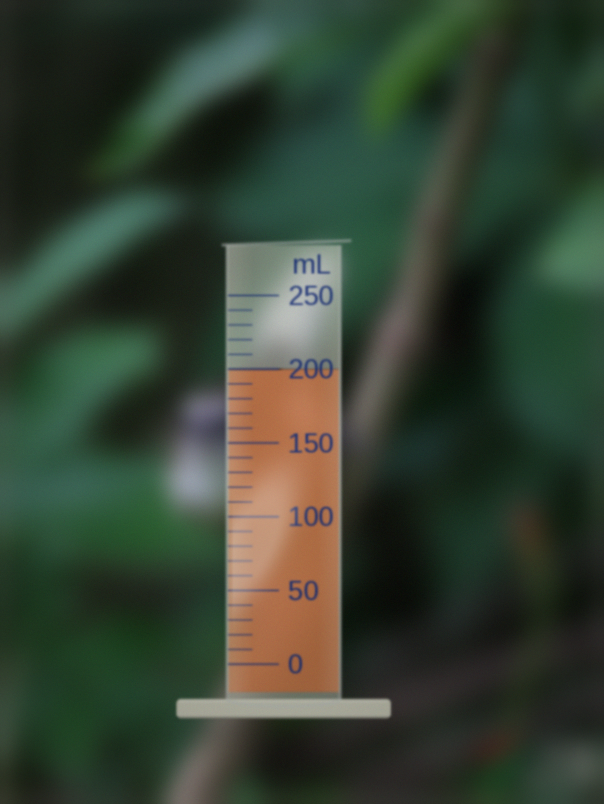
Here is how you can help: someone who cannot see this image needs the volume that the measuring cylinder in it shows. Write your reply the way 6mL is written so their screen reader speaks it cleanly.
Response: 200mL
